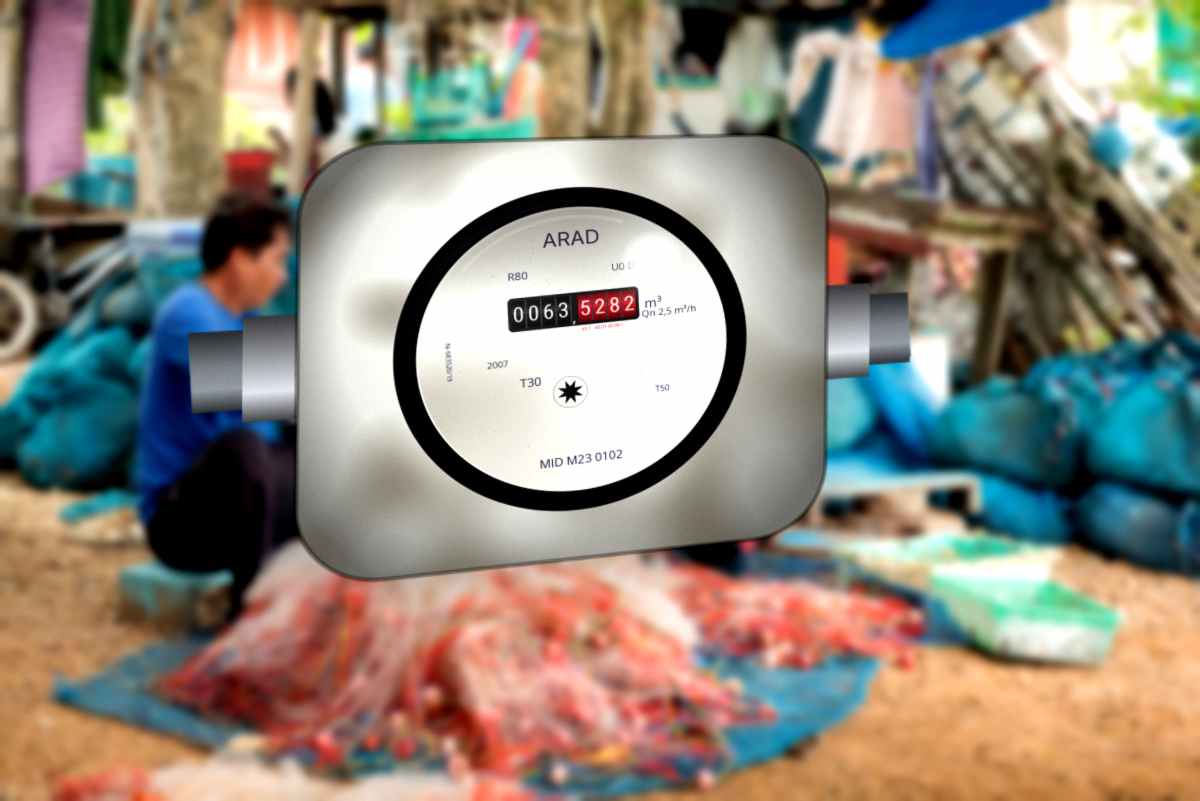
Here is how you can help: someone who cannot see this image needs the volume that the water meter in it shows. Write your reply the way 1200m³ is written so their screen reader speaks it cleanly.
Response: 63.5282m³
